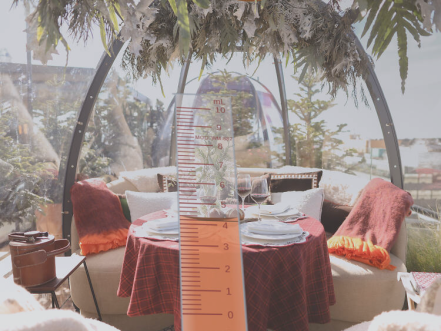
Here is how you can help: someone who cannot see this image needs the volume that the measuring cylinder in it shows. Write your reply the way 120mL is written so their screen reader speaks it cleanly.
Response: 4.2mL
